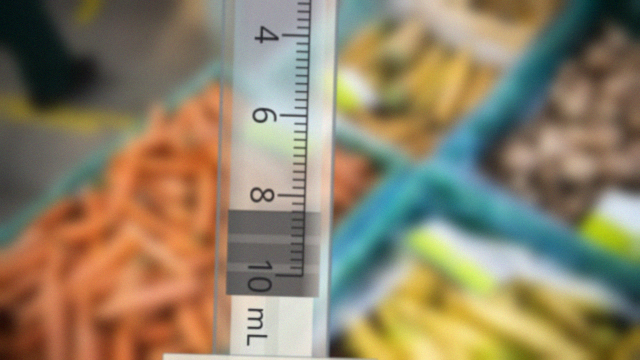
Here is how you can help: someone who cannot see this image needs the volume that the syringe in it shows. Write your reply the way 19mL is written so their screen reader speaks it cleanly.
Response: 8.4mL
